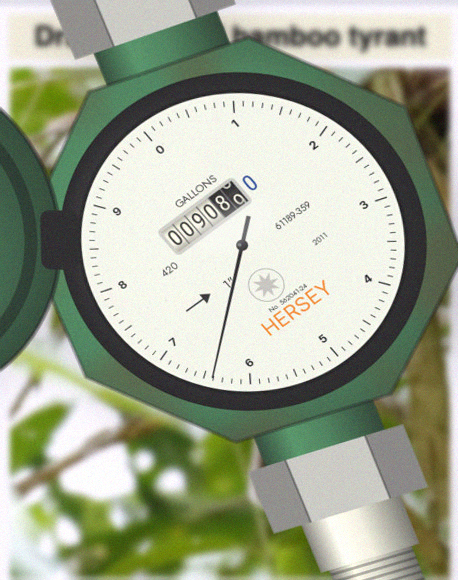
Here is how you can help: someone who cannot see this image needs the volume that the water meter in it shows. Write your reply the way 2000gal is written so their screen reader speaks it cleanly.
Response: 90886.4gal
